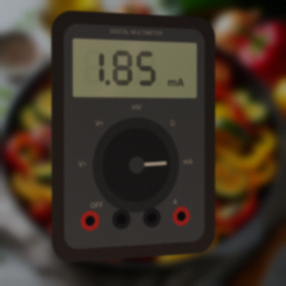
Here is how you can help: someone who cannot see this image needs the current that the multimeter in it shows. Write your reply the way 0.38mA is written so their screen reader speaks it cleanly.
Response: 1.85mA
